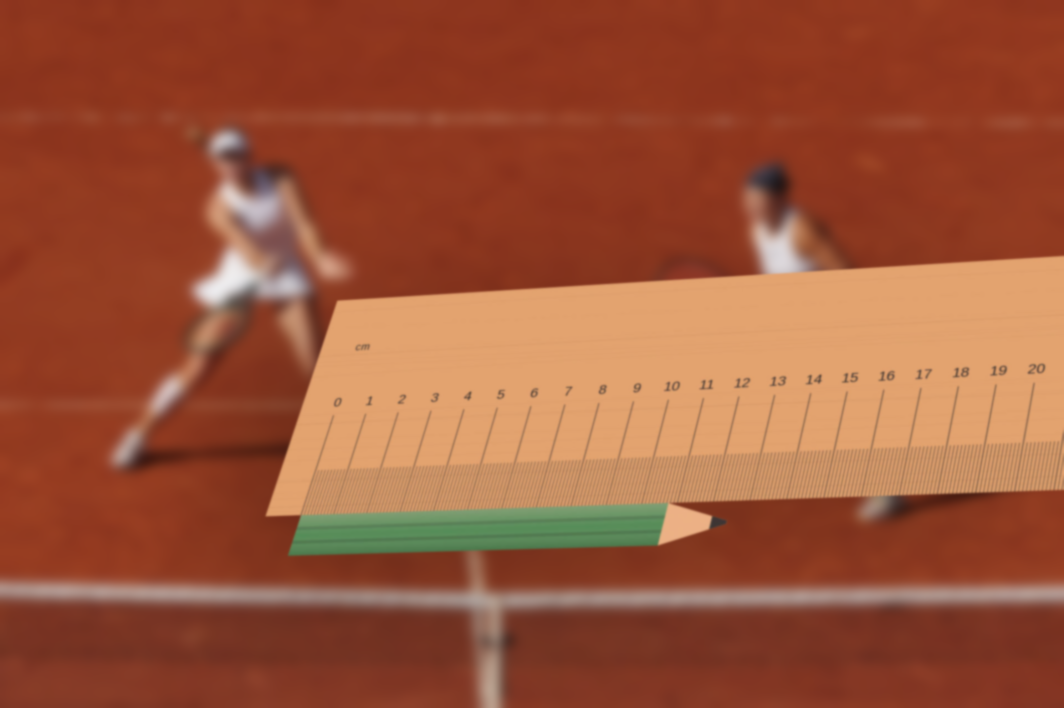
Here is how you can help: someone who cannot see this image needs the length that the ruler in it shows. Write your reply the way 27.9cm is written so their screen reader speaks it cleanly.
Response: 12.5cm
